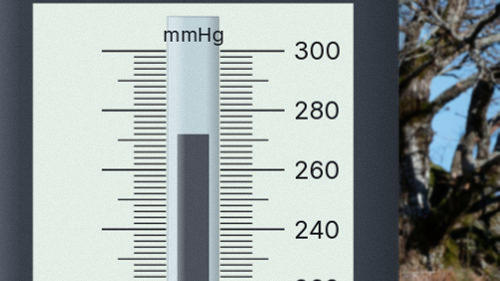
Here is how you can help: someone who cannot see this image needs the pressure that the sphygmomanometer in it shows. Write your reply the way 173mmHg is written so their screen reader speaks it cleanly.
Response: 272mmHg
